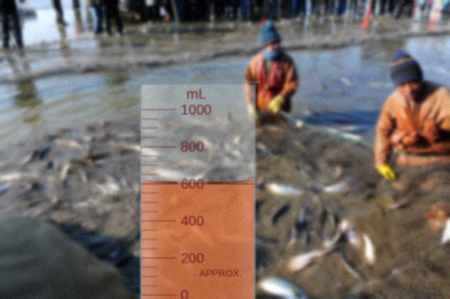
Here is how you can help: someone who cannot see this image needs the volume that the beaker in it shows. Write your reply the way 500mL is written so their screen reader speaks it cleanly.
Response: 600mL
